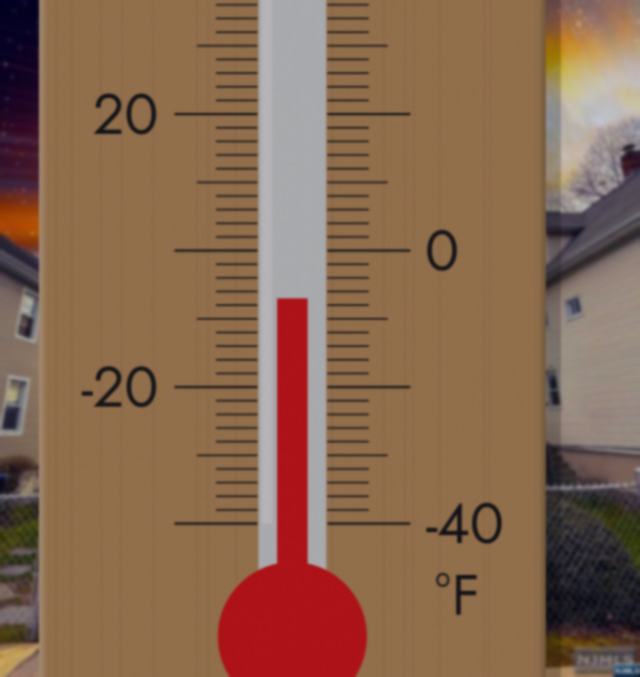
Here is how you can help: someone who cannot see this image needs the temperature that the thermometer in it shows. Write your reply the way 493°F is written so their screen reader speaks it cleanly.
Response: -7°F
